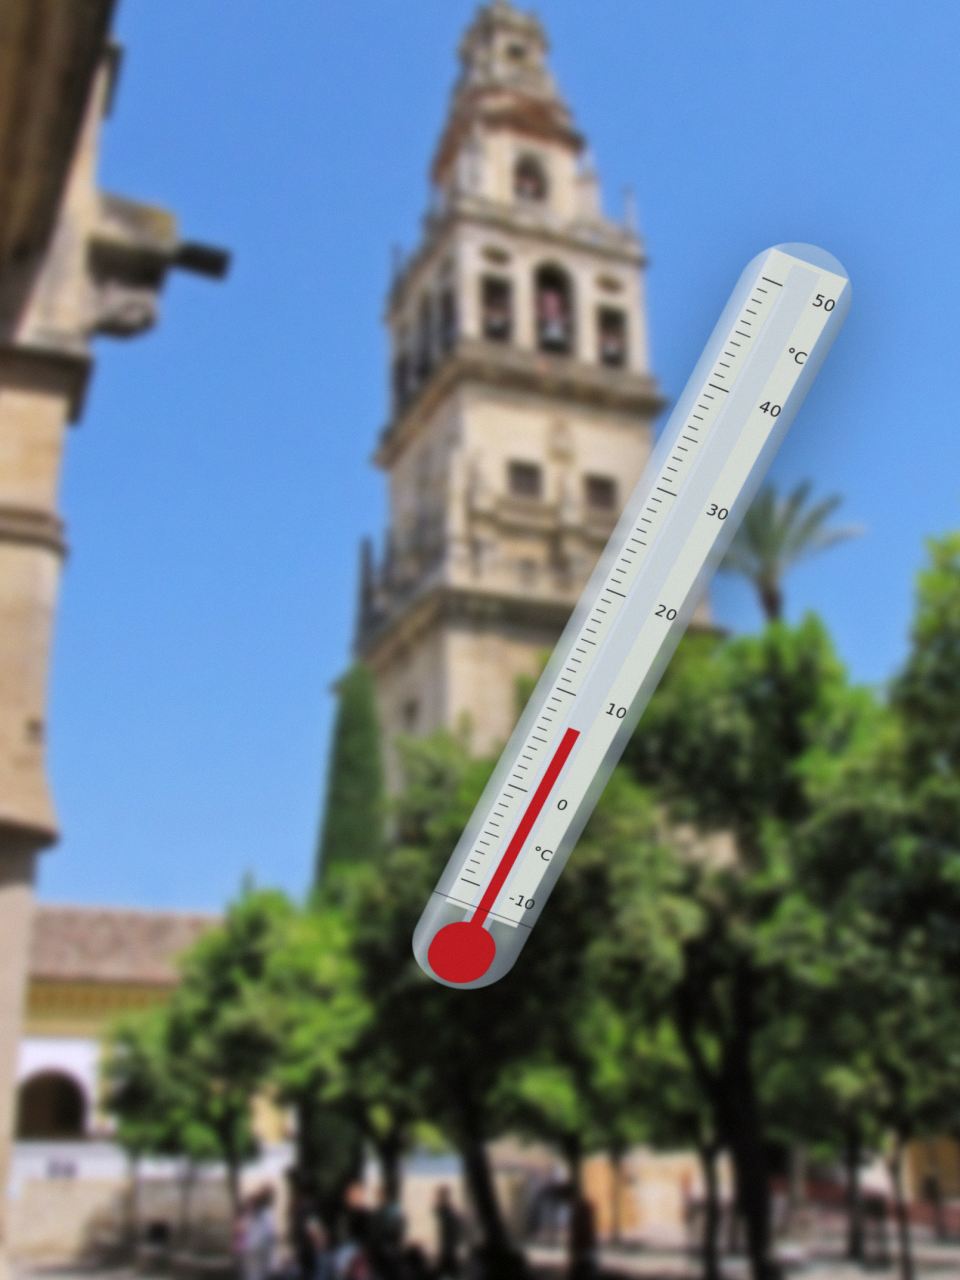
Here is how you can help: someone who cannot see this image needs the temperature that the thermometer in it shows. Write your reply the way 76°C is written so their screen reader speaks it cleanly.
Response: 7°C
